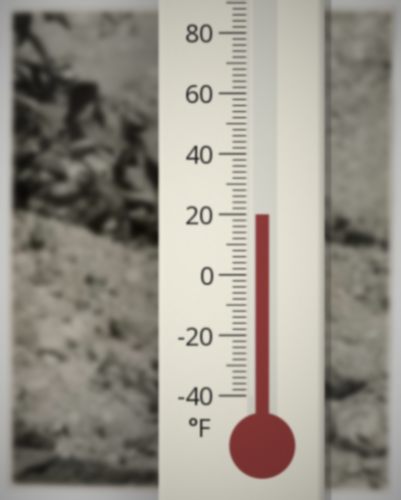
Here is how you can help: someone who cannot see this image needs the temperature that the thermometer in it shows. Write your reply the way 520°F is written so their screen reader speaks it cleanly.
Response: 20°F
